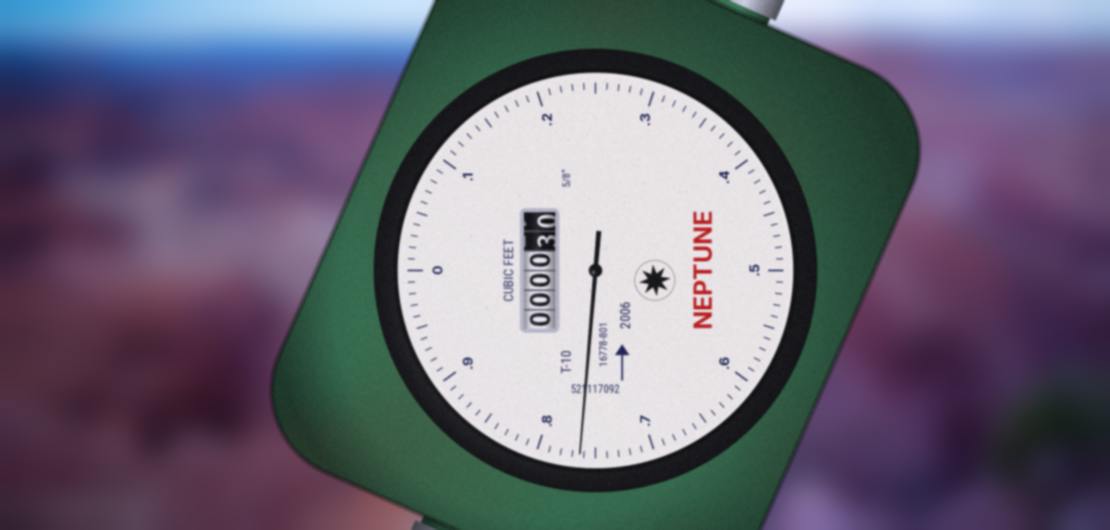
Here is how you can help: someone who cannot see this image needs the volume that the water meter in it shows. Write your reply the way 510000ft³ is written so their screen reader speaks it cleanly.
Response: 29.76ft³
